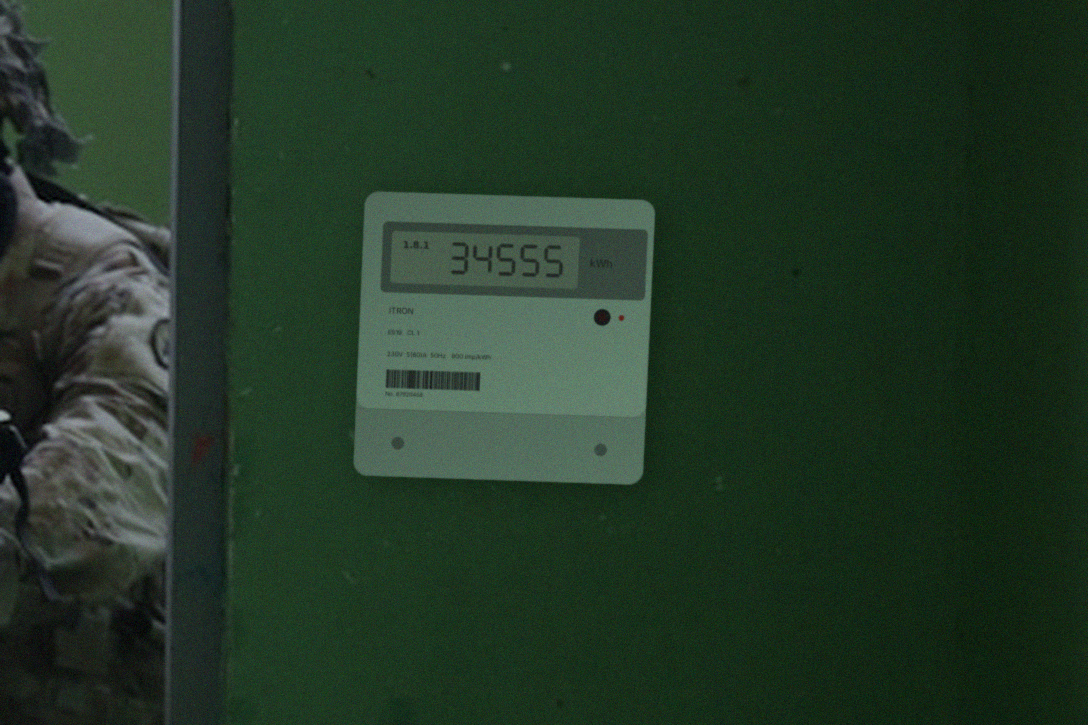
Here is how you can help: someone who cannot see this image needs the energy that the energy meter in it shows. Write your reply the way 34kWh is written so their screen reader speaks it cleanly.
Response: 34555kWh
